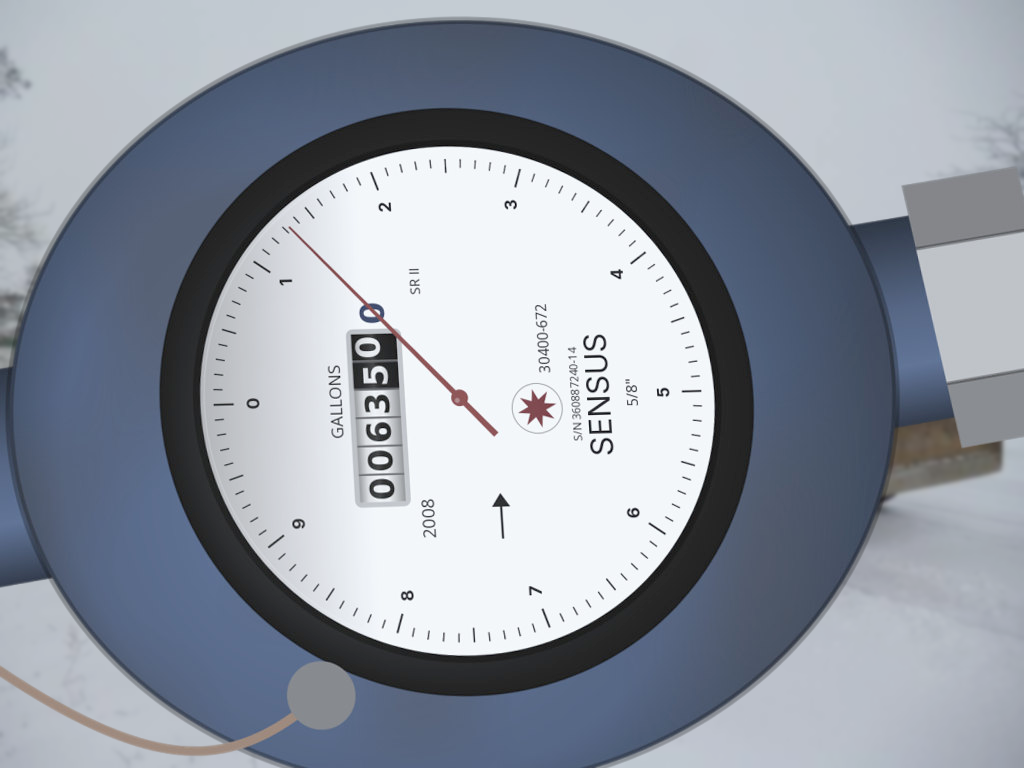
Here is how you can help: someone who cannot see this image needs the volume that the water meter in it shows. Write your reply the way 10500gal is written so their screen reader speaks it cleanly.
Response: 63501.3gal
